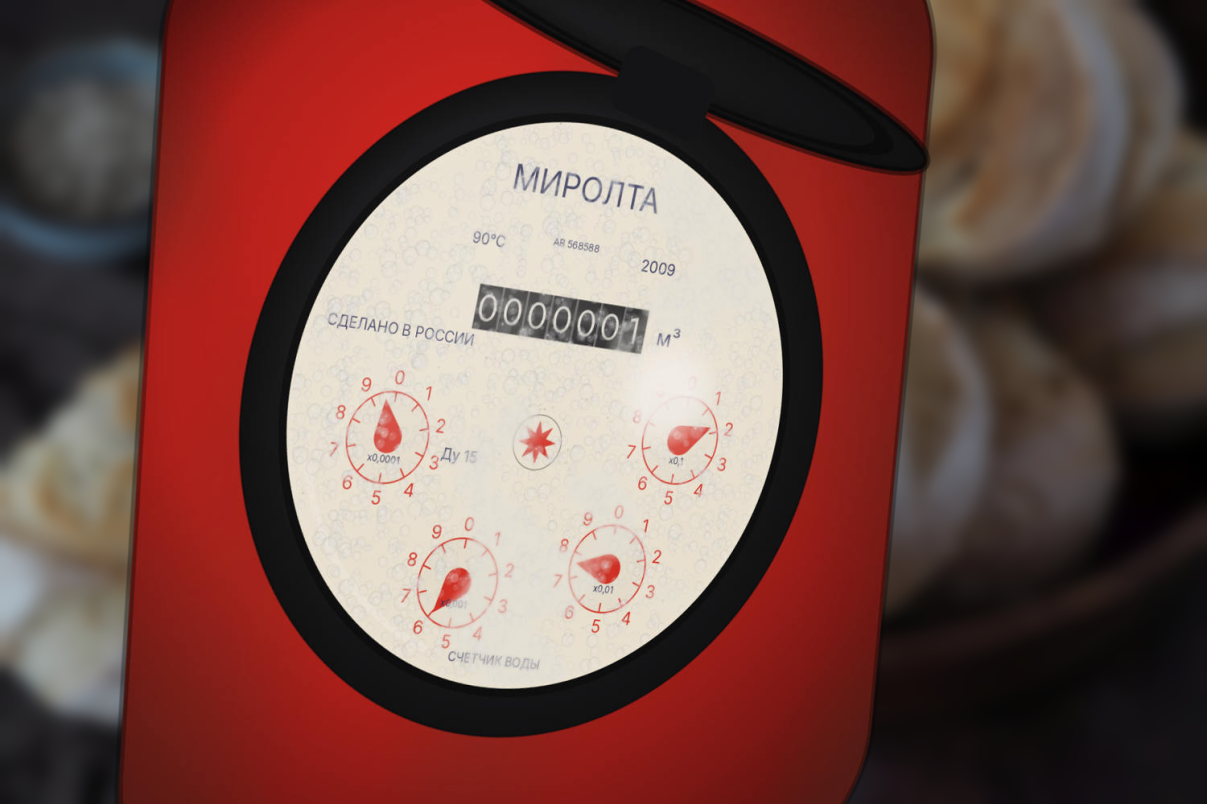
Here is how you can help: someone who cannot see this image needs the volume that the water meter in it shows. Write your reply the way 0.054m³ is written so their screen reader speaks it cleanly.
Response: 1.1759m³
